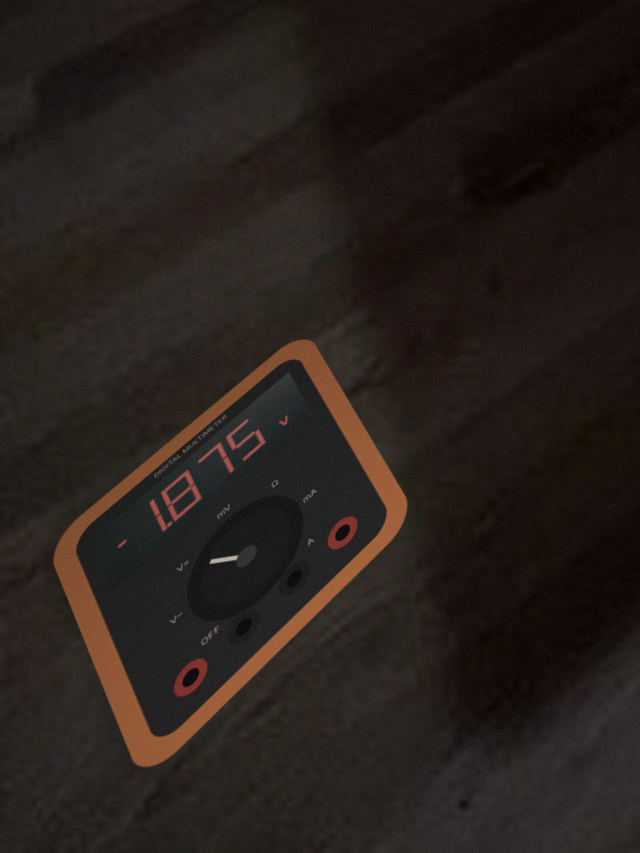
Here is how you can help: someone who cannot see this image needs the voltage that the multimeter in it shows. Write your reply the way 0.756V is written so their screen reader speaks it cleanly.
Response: -1.875V
